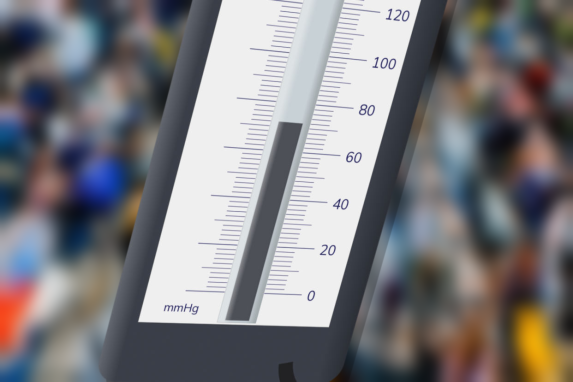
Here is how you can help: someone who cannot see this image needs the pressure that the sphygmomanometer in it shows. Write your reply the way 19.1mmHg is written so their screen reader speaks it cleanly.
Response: 72mmHg
